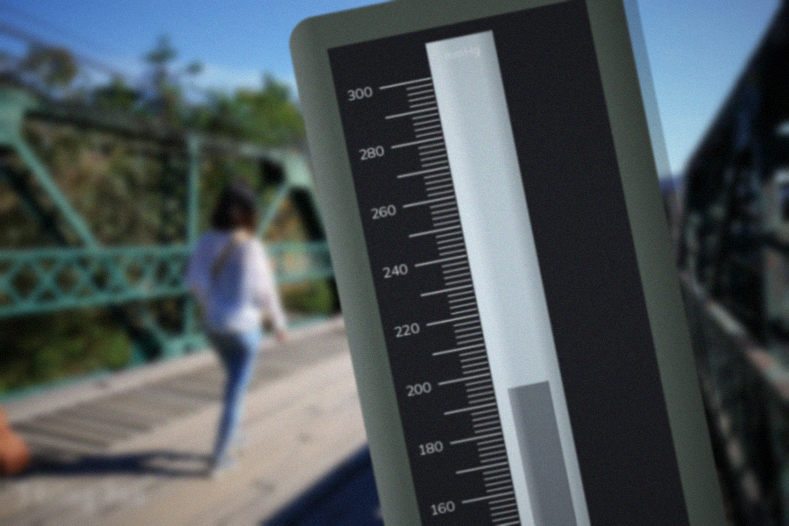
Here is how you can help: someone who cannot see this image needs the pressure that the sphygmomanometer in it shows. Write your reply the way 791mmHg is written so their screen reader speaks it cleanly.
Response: 194mmHg
